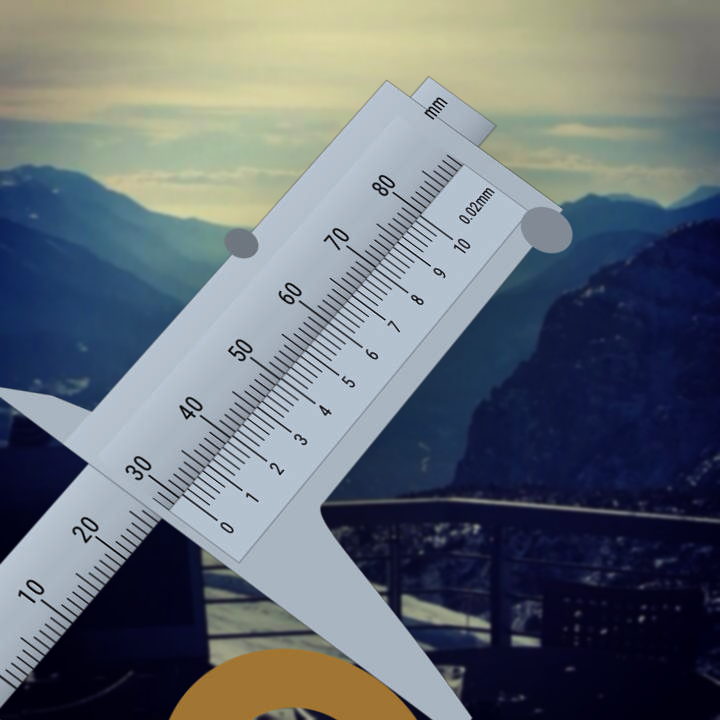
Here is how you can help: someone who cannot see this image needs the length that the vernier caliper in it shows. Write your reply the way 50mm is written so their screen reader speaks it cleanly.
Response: 30.6mm
